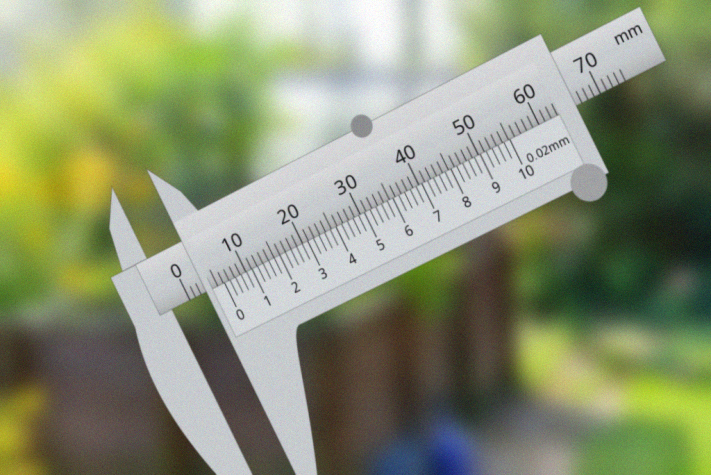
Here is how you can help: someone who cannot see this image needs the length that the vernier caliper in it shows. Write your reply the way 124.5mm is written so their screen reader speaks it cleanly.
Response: 6.2mm
